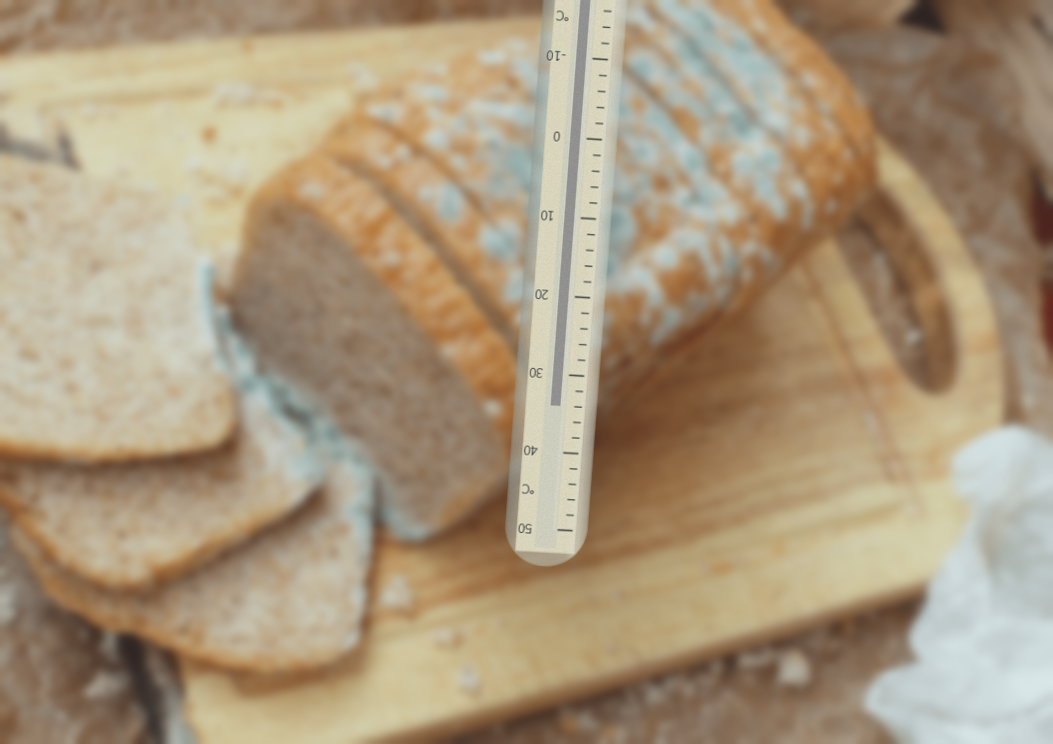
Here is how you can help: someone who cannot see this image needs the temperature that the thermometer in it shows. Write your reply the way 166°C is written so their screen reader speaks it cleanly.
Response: 34°C
